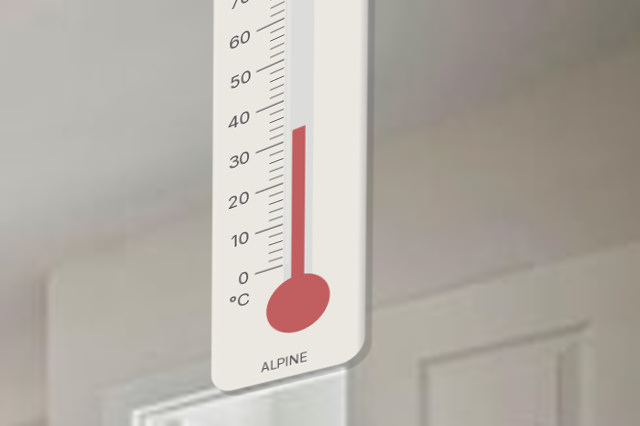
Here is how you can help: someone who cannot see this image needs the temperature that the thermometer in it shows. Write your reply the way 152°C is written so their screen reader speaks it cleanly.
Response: 32°C
